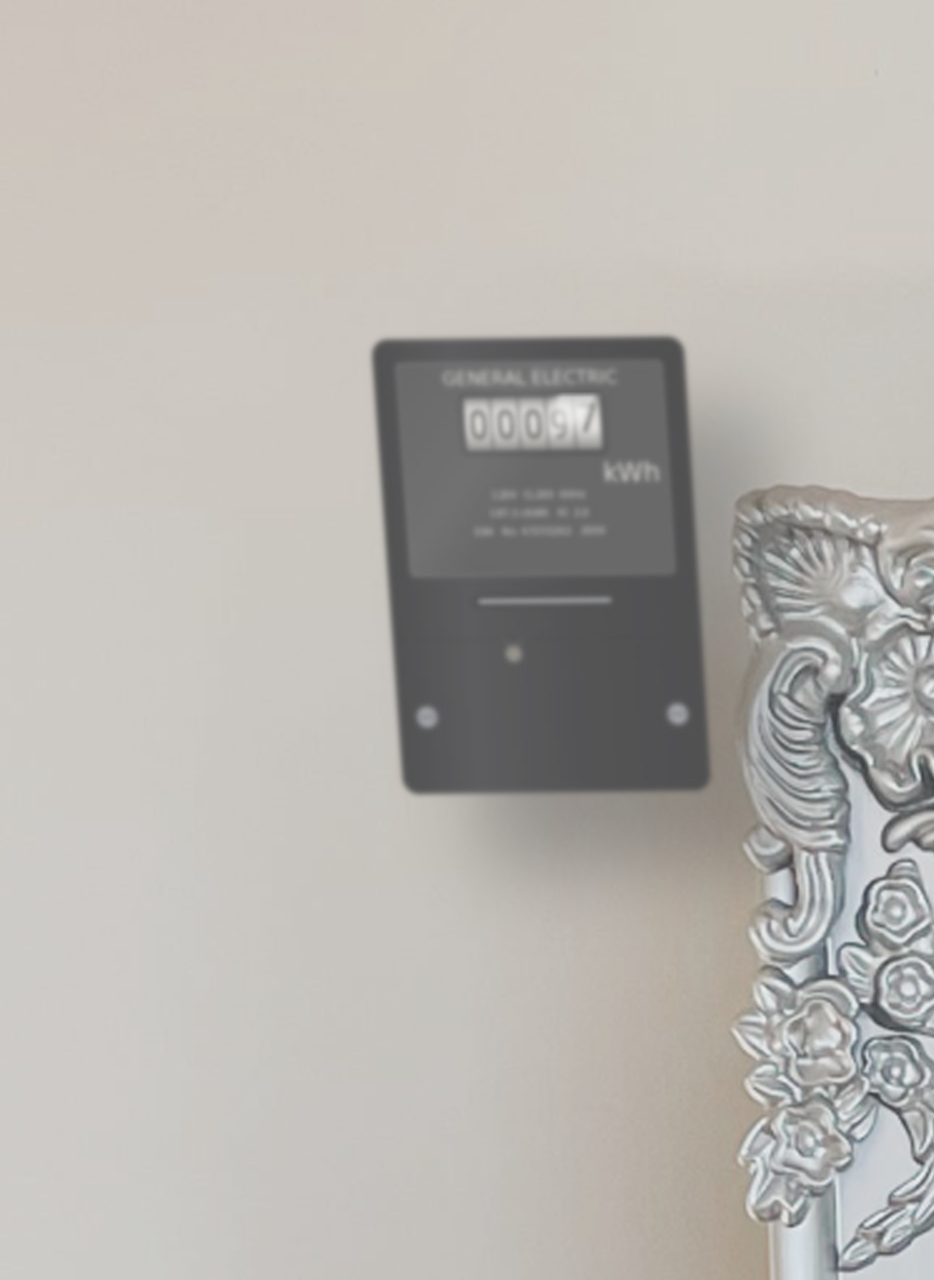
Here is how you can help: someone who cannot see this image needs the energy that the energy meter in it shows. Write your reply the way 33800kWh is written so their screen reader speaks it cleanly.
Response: 97kWh
